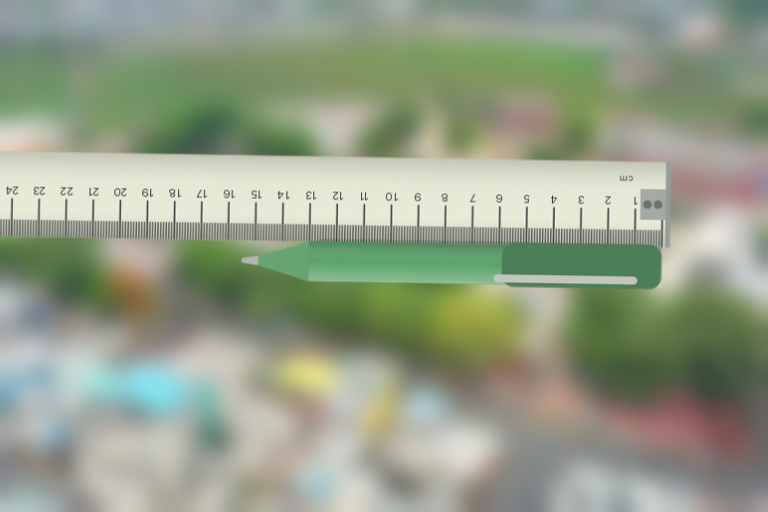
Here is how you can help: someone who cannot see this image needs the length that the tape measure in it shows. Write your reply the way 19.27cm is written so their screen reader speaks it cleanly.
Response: 15.5cm
